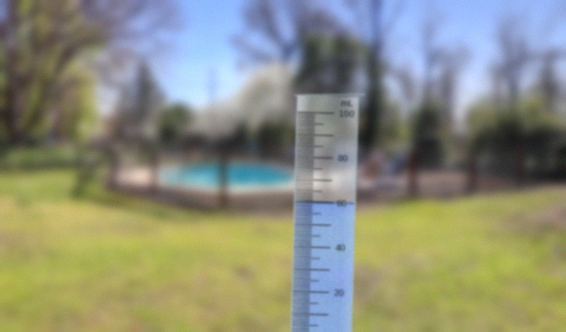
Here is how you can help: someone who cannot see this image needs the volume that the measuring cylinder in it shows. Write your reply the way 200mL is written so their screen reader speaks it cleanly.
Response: 60mL
